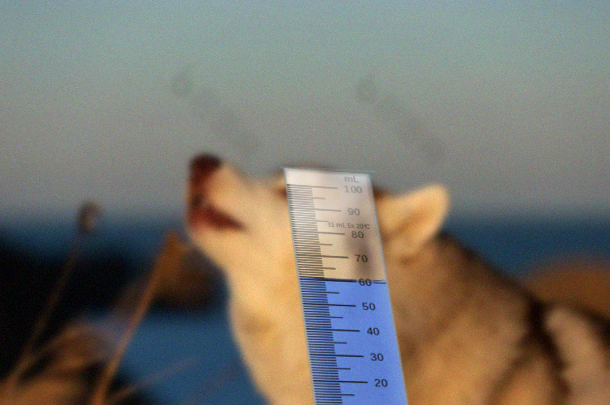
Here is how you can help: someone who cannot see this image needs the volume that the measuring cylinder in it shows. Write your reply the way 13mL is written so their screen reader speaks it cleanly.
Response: 60mL
